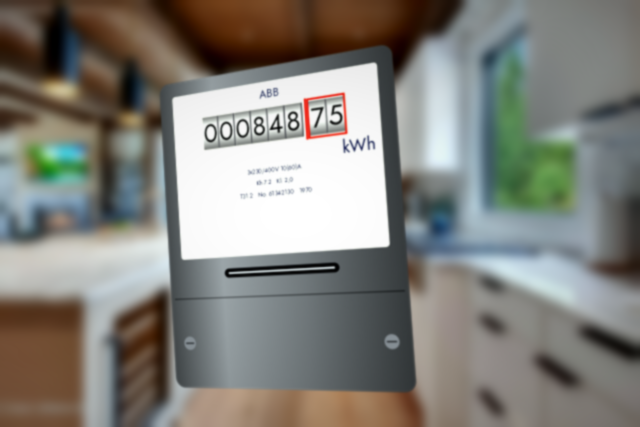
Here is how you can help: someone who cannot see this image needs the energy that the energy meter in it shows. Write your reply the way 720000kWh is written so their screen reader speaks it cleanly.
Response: 848.75kWh
